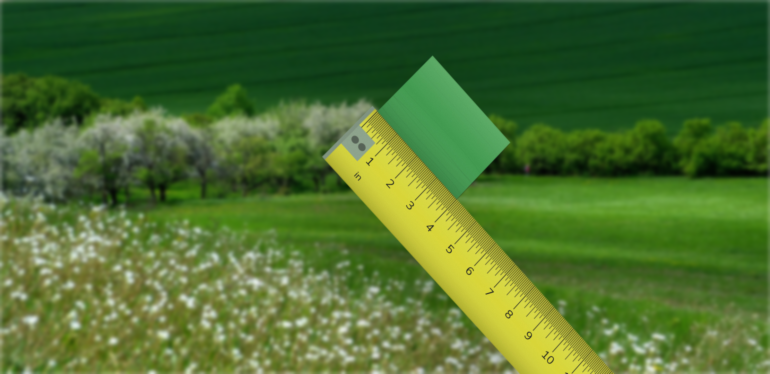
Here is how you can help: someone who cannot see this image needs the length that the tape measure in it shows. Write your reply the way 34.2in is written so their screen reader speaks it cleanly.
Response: 4in
